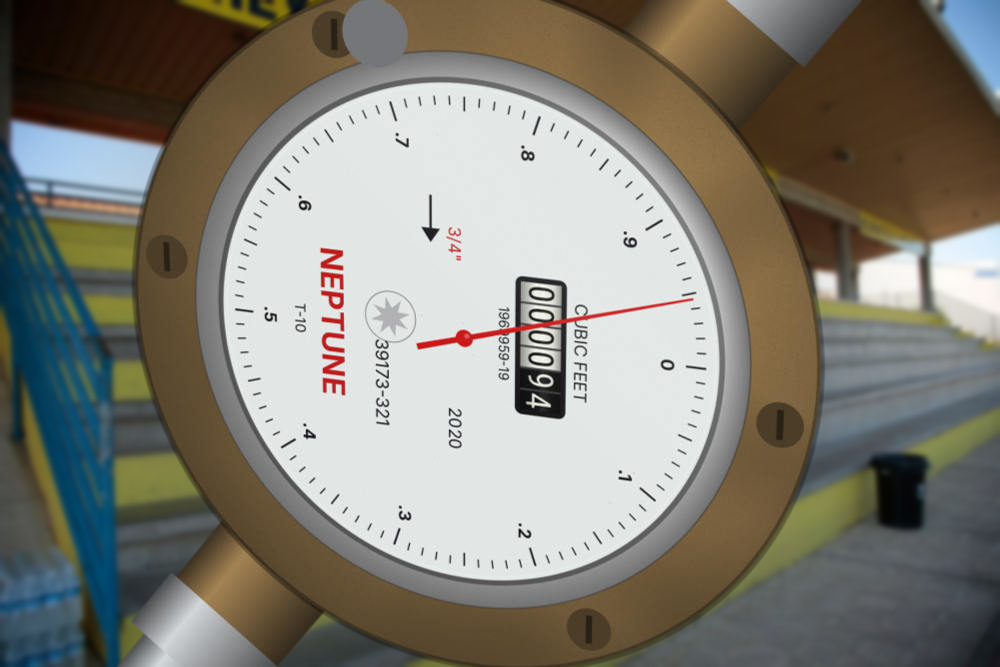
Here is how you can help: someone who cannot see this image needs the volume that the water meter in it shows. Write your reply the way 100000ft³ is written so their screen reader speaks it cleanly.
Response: 93.95ft³
